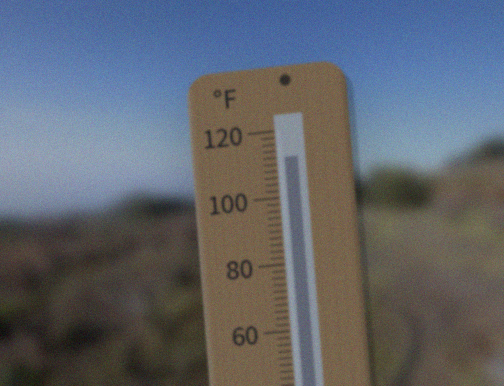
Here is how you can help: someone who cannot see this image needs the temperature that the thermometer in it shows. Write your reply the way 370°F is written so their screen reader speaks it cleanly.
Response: 112°F
